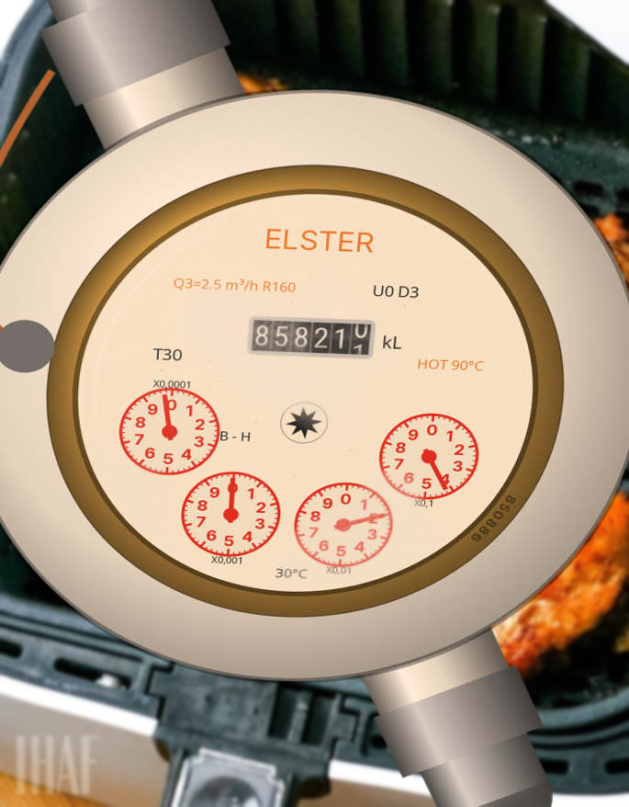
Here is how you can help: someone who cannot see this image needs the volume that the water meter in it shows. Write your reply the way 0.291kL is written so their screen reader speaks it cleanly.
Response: 858210.4199kL
